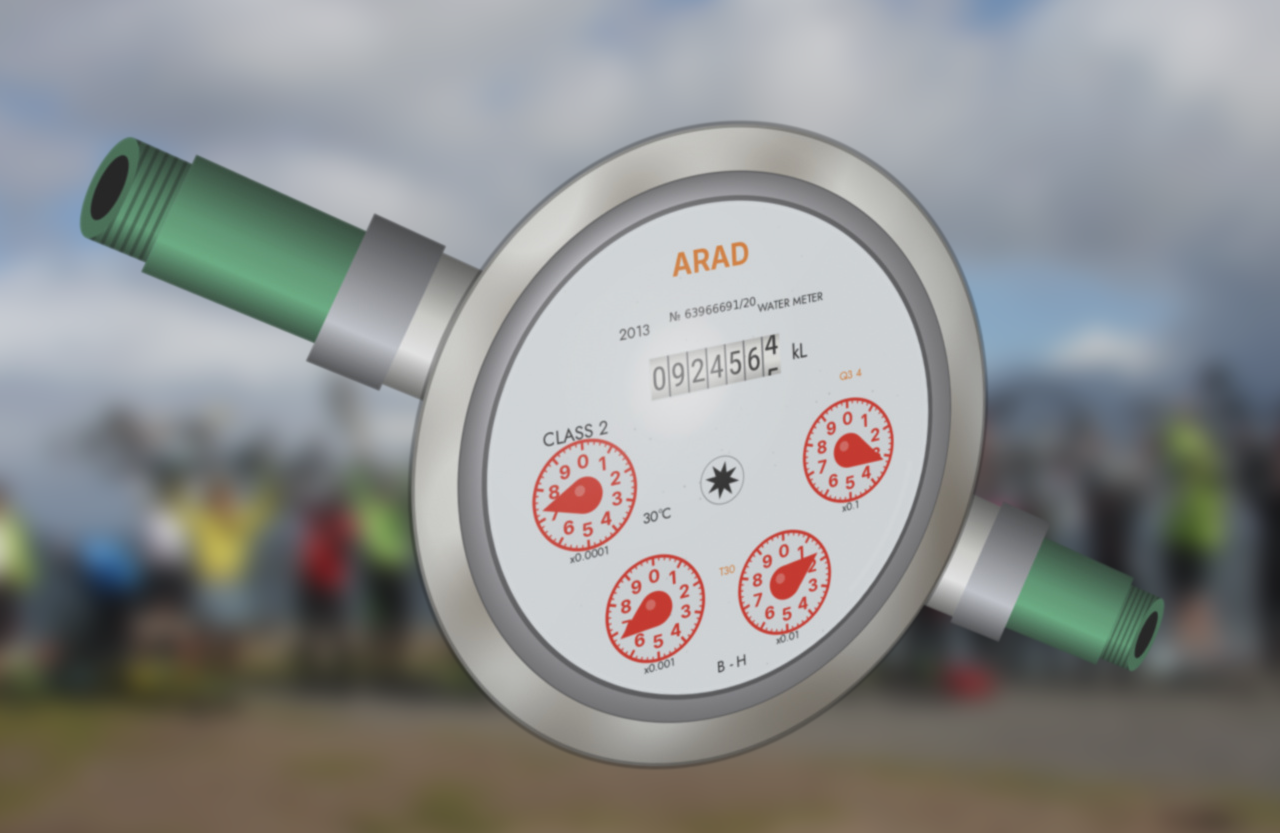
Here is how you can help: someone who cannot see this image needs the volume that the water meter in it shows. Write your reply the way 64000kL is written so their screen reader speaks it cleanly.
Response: 924564.3167kL
